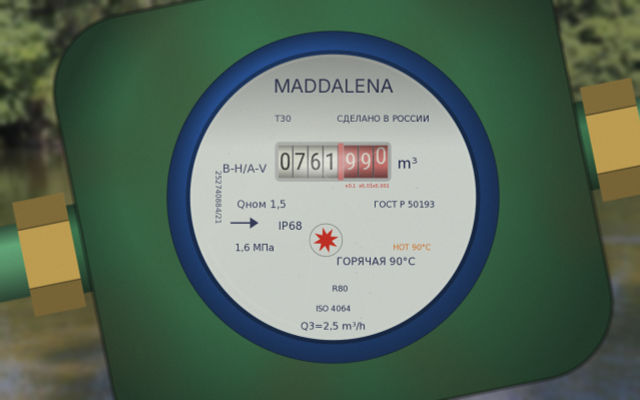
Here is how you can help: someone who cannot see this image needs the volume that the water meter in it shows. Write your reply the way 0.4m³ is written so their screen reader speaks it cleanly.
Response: 761.990m³
